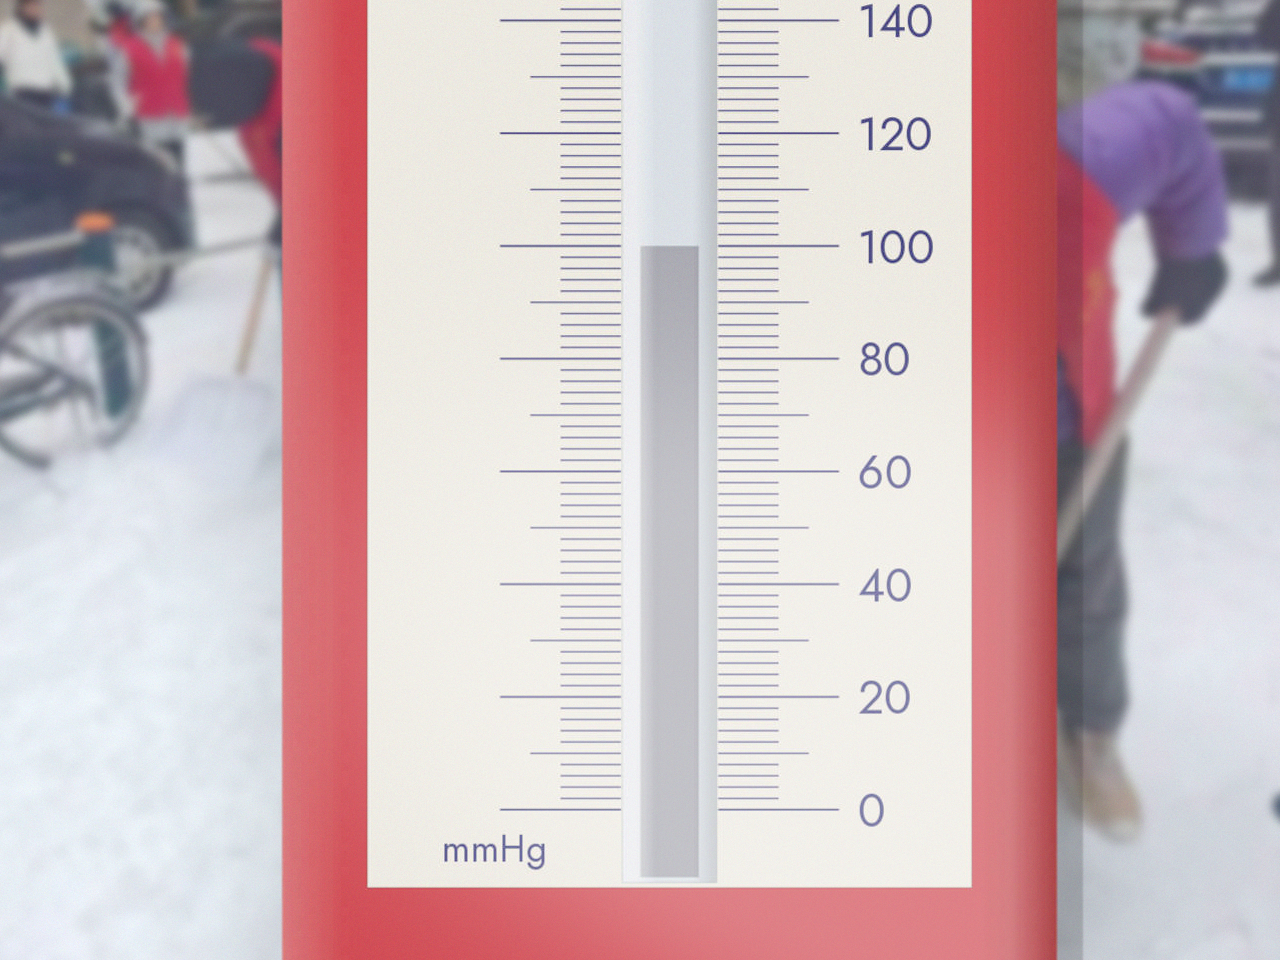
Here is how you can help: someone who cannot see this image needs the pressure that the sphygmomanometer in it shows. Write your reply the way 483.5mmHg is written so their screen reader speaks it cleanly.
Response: 100mmHg
